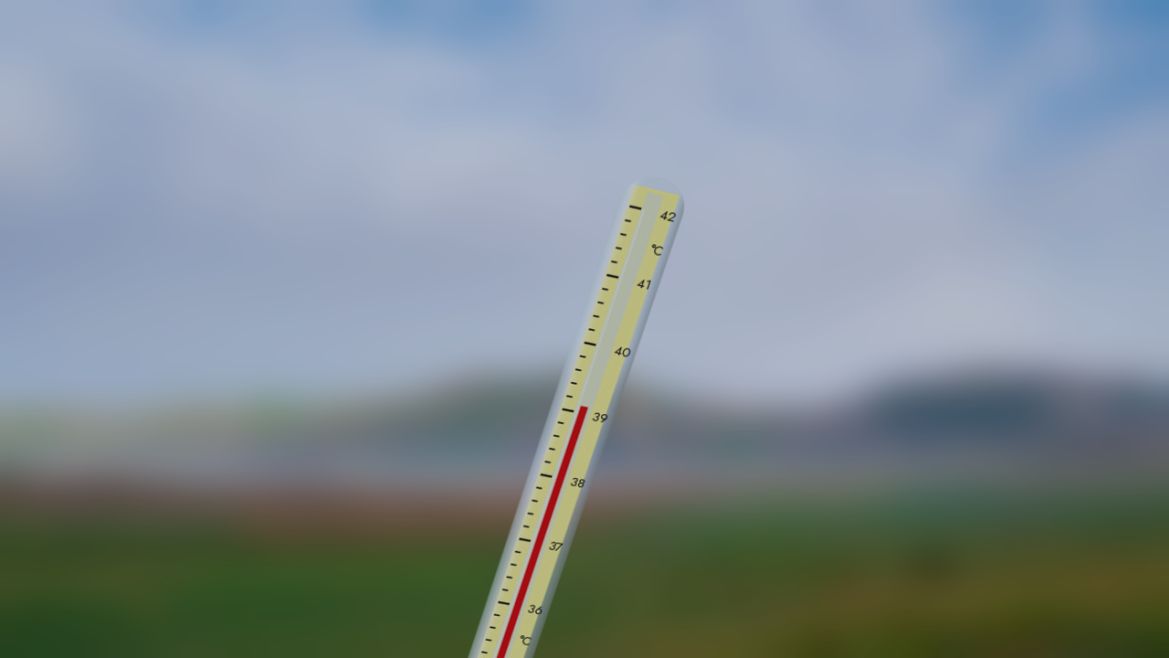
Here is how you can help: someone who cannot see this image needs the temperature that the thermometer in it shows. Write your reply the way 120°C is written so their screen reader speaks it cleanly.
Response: 39.1°C
